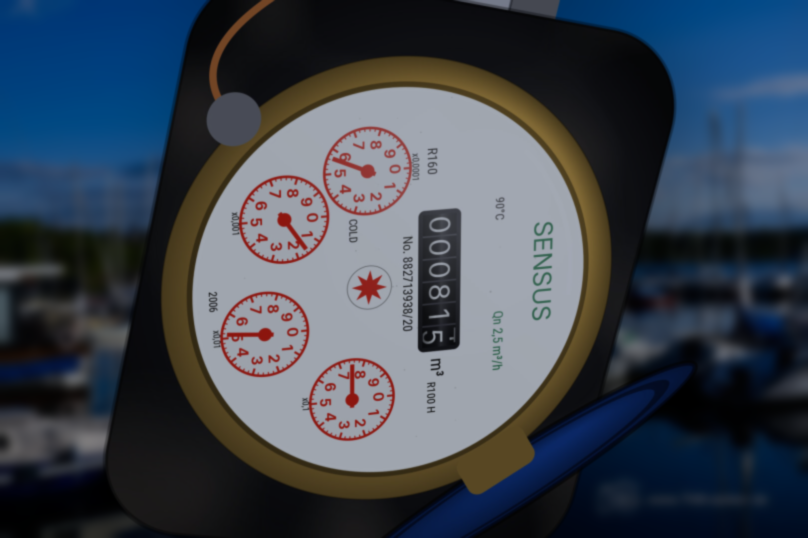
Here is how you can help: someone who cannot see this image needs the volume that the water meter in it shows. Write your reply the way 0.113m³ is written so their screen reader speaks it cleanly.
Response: 814.7515m³
